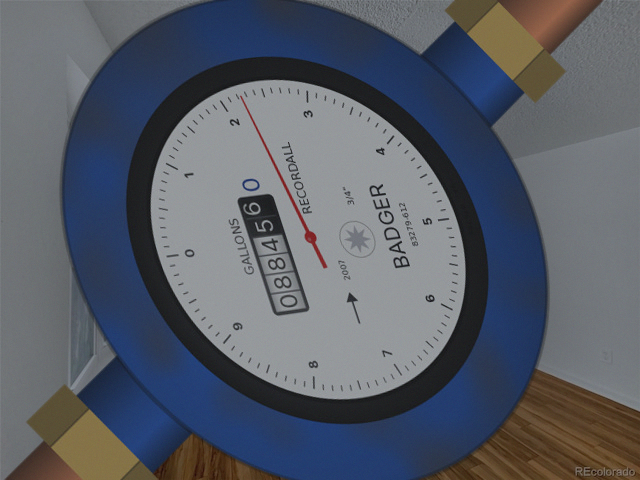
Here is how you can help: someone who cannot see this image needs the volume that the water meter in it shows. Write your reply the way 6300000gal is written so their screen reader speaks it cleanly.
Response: 884562.2gal
